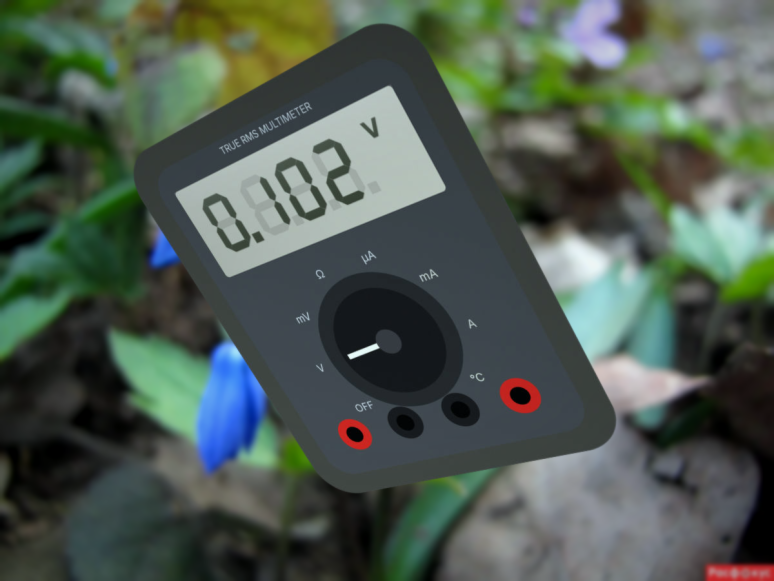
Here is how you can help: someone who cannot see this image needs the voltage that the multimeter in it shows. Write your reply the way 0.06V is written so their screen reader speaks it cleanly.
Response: 0.102V
